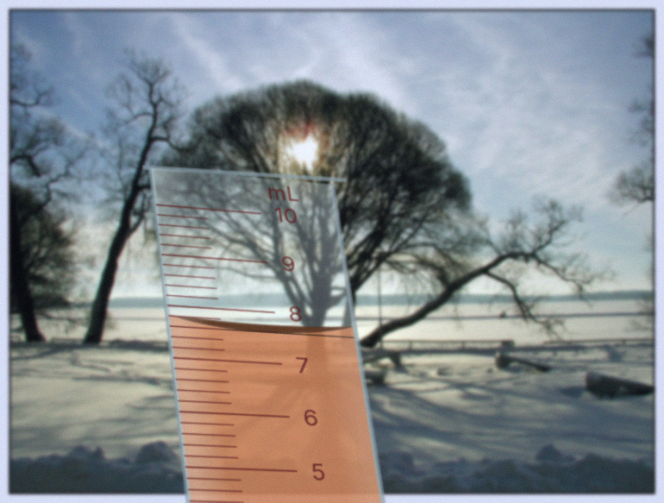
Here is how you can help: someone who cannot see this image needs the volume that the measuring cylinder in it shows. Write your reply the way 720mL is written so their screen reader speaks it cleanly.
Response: 7.6mL
